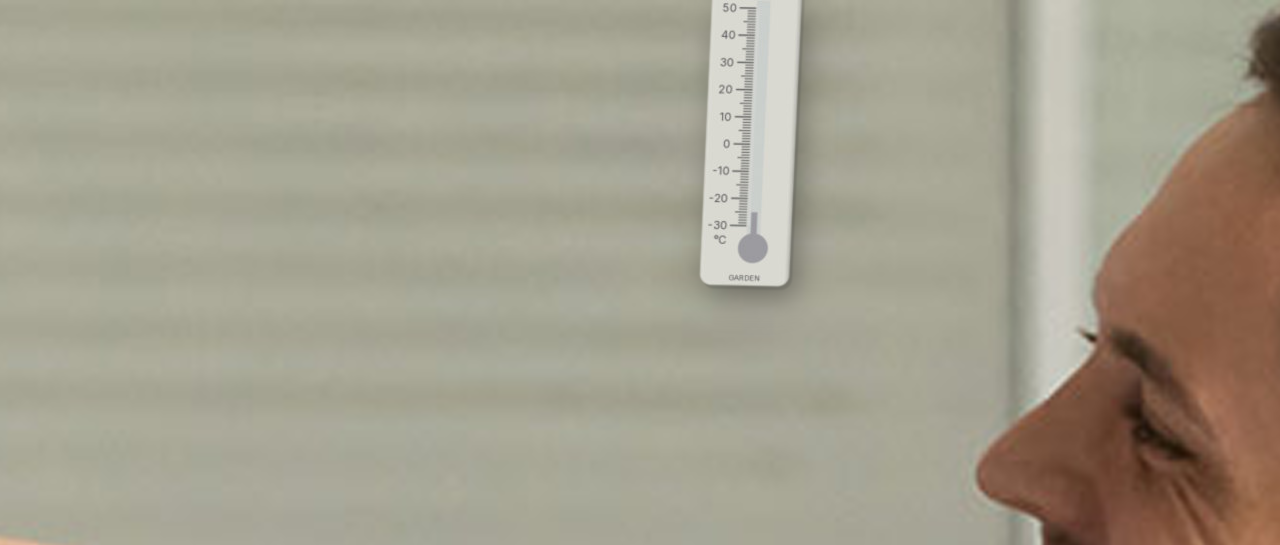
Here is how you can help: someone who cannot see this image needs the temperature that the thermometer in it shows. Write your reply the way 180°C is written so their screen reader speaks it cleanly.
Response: -25°C
